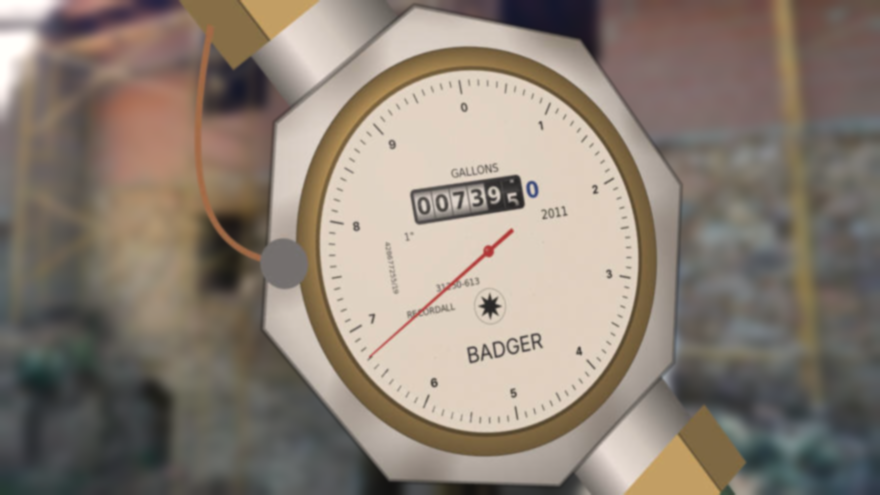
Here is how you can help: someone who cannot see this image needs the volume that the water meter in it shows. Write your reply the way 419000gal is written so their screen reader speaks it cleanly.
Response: 73946.7gal
